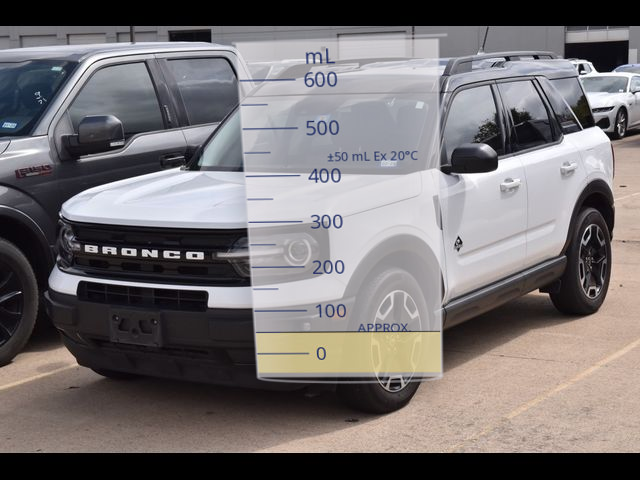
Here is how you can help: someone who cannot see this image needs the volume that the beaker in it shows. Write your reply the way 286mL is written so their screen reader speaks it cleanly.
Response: 50mL
